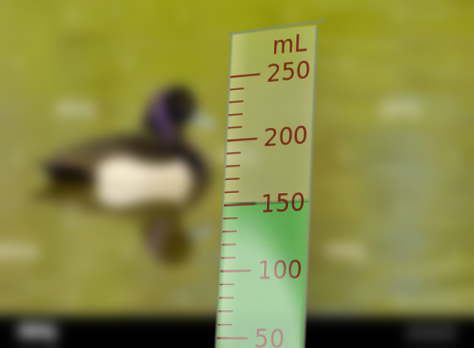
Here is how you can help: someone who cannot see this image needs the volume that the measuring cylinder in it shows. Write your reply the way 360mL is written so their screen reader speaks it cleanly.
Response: 150mL
